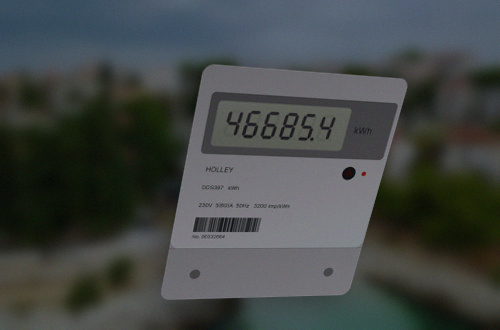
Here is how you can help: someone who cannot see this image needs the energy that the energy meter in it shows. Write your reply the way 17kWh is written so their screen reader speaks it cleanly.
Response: 46685.4kWh
